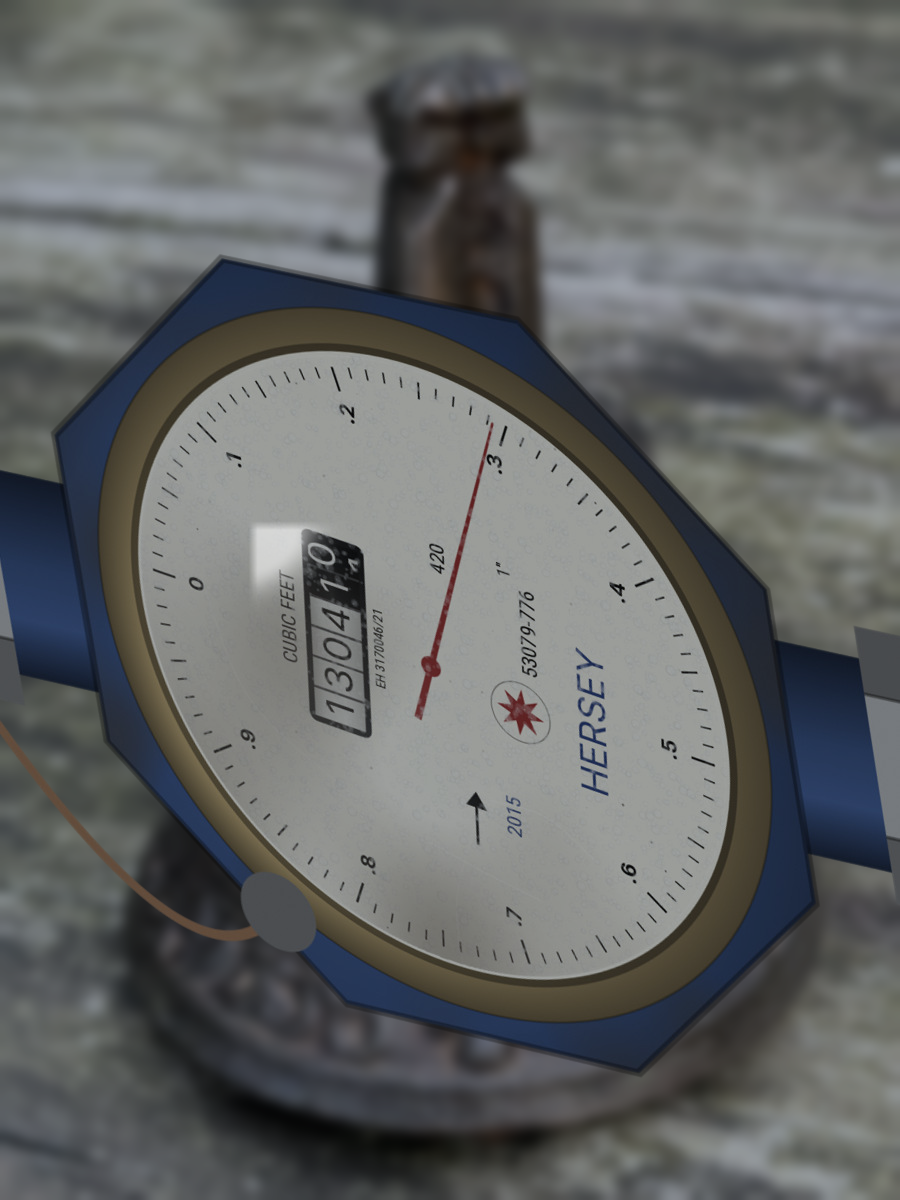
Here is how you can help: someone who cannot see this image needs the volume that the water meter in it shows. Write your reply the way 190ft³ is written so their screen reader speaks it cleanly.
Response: 130410.29ft³
